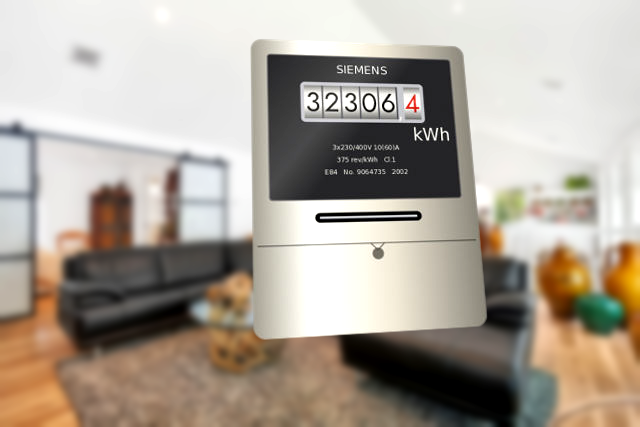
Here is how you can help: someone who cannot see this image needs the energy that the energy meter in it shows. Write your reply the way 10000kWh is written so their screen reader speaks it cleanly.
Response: 32306.4kWh
